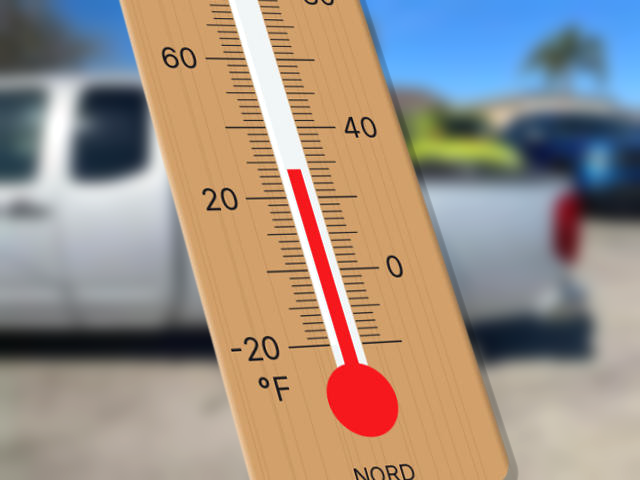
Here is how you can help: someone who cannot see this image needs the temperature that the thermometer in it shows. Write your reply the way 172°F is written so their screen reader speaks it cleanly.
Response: 28°F
